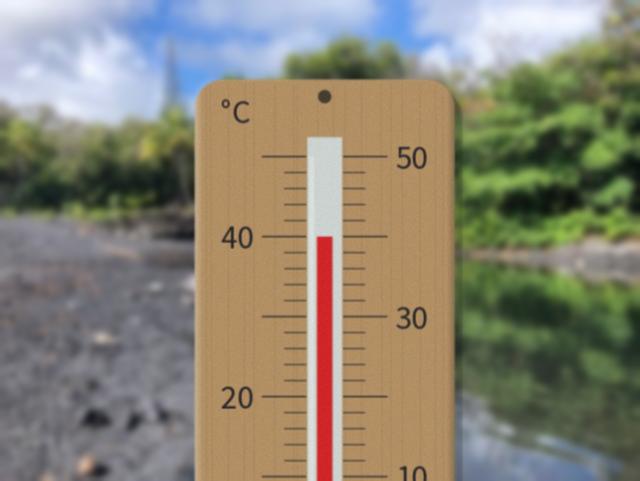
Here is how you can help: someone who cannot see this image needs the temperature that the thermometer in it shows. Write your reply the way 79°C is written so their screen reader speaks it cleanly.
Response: 40°C
